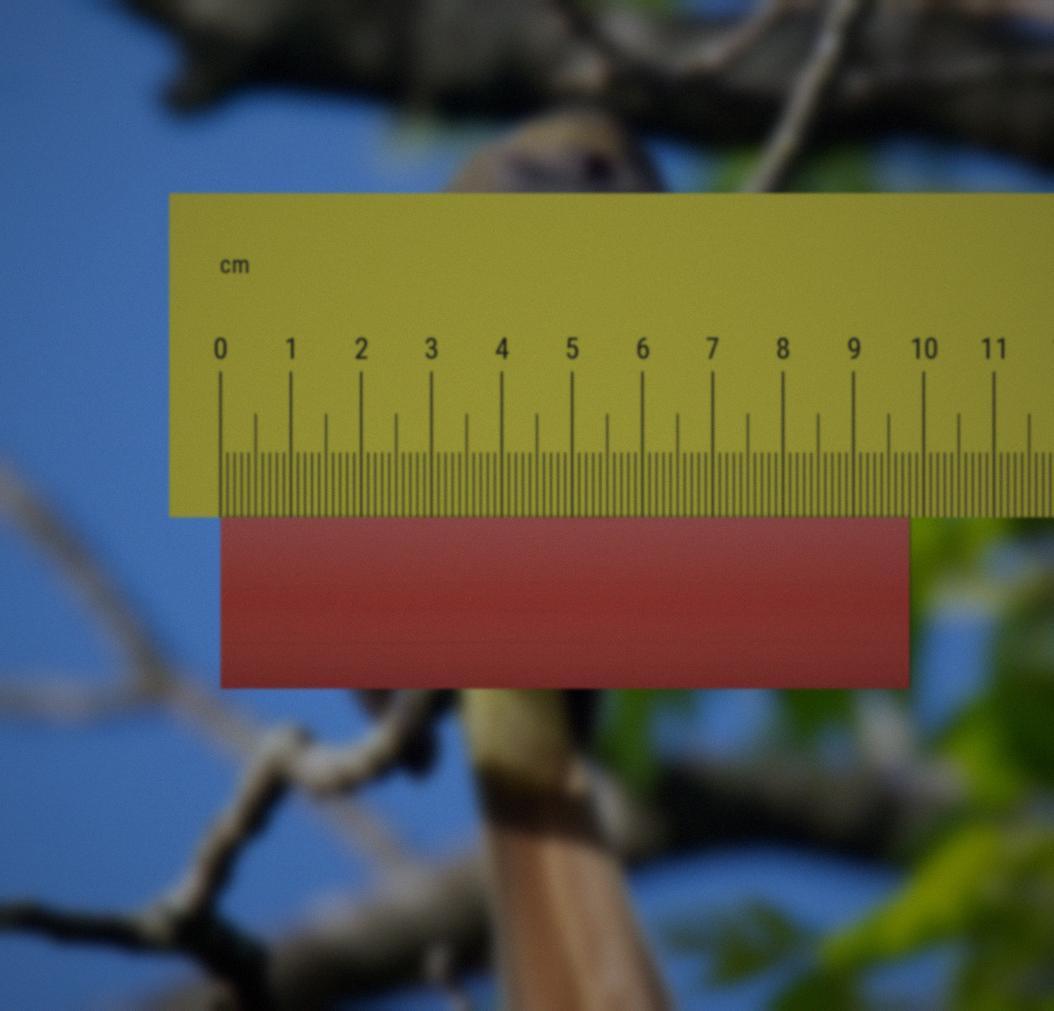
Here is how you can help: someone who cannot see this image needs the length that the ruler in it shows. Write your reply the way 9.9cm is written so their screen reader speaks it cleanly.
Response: 9.8cm
